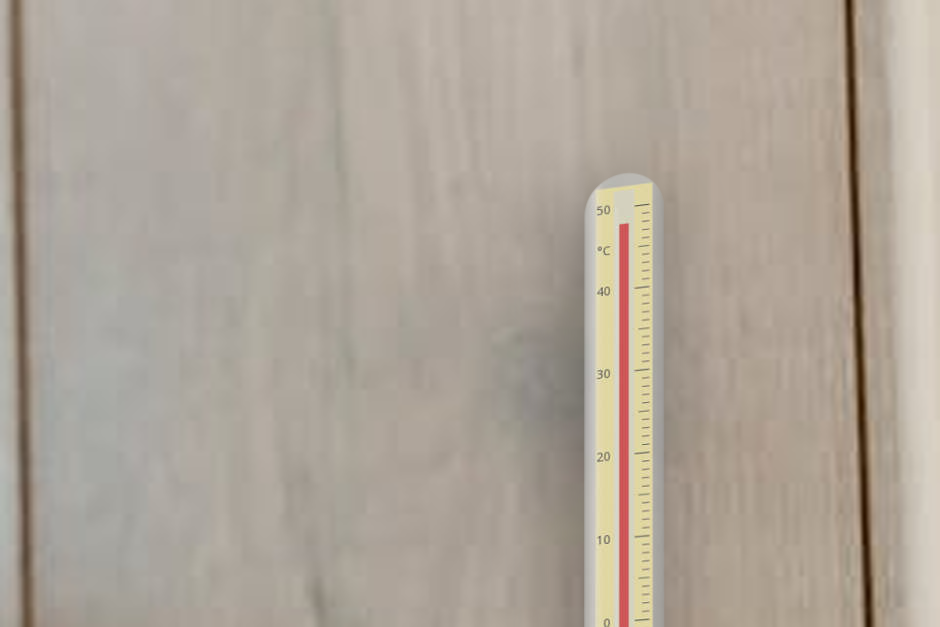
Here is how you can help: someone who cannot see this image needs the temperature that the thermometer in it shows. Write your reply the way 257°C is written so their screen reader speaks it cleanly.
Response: 48°C
